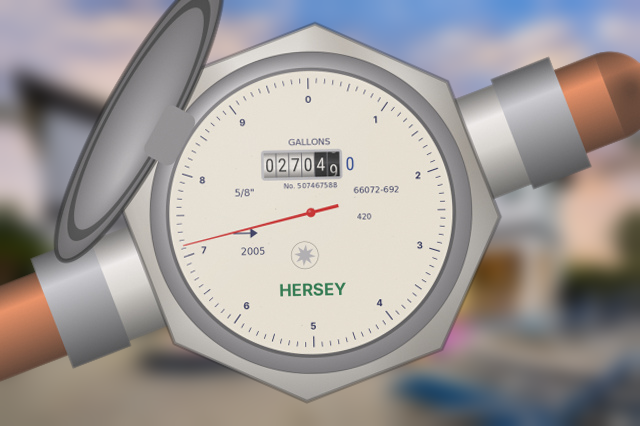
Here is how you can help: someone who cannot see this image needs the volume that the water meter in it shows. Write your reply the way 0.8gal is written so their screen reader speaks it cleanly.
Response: 270487.1gal
